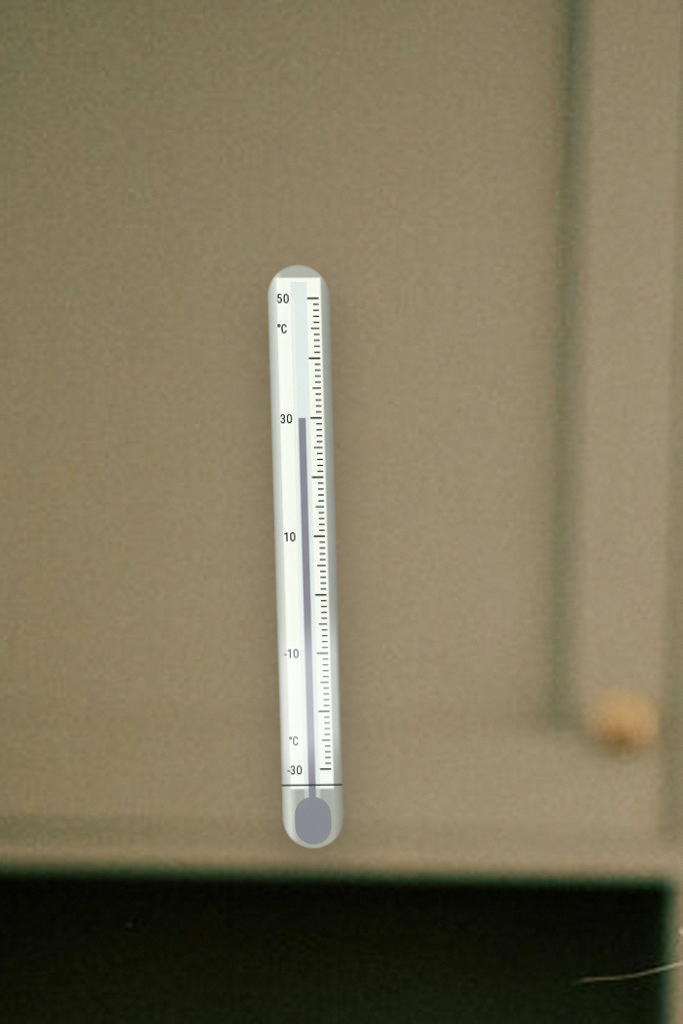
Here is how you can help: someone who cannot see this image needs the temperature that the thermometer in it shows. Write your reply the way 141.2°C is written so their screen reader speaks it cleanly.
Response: 30°C
